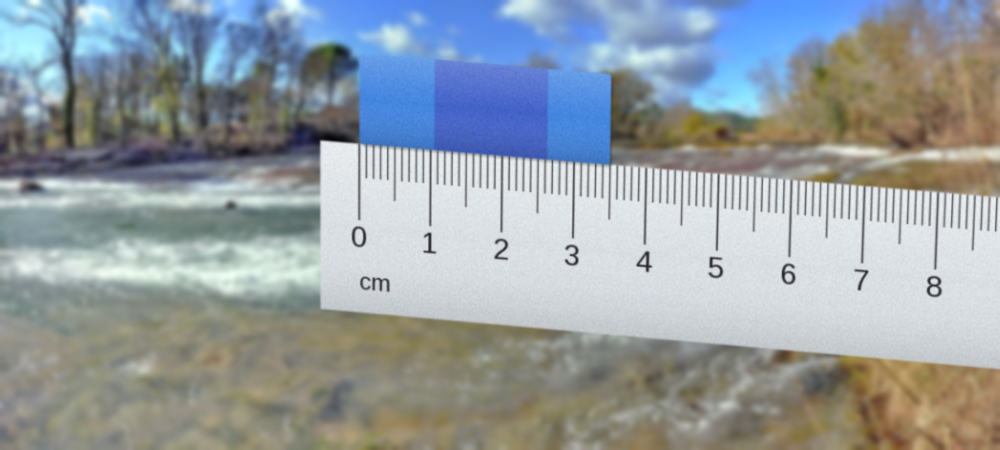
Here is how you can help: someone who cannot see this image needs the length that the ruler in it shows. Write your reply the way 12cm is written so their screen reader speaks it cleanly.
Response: 3.5cm
